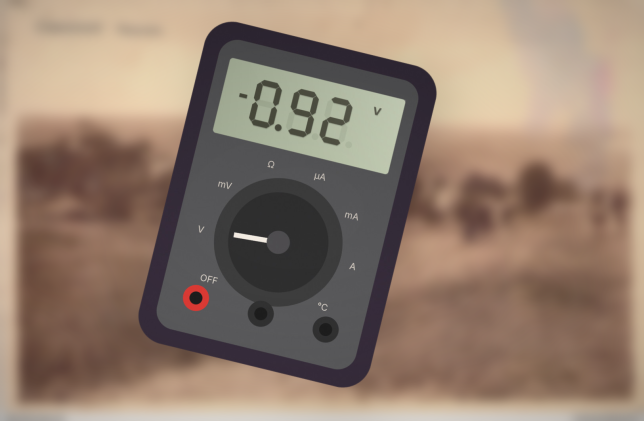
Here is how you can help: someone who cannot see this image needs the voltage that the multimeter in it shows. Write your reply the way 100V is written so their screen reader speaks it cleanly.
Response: -0.92V
